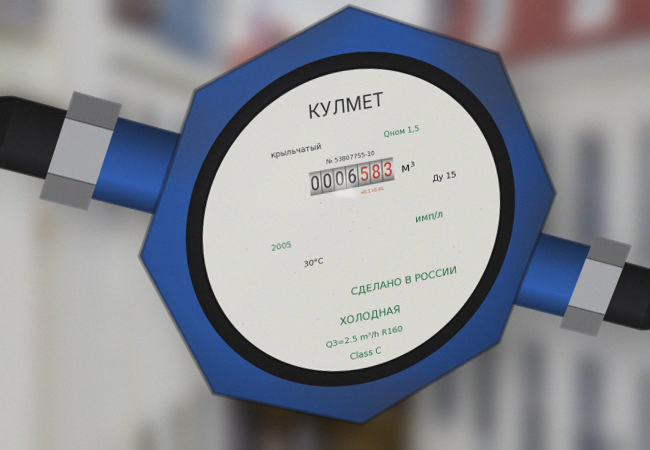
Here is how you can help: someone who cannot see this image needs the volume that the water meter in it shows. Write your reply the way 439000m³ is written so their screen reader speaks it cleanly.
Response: 6.583m³
